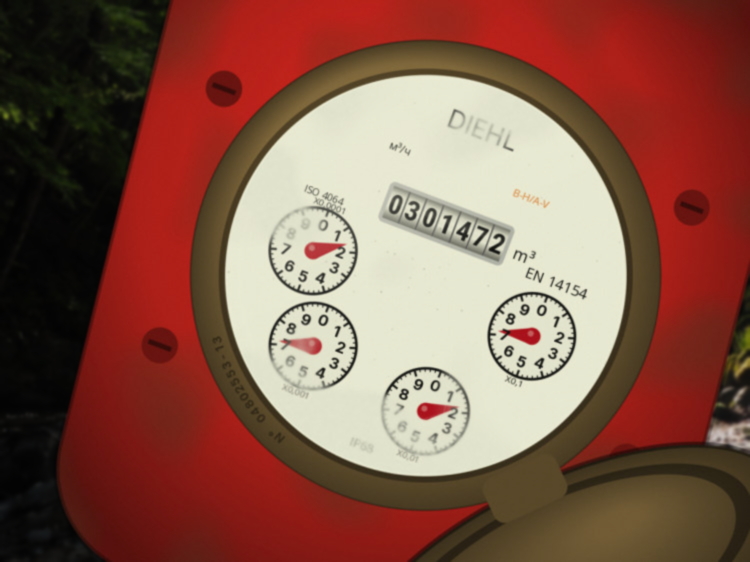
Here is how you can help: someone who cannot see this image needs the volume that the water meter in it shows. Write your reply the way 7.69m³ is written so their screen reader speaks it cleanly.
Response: 301472.7171m³
